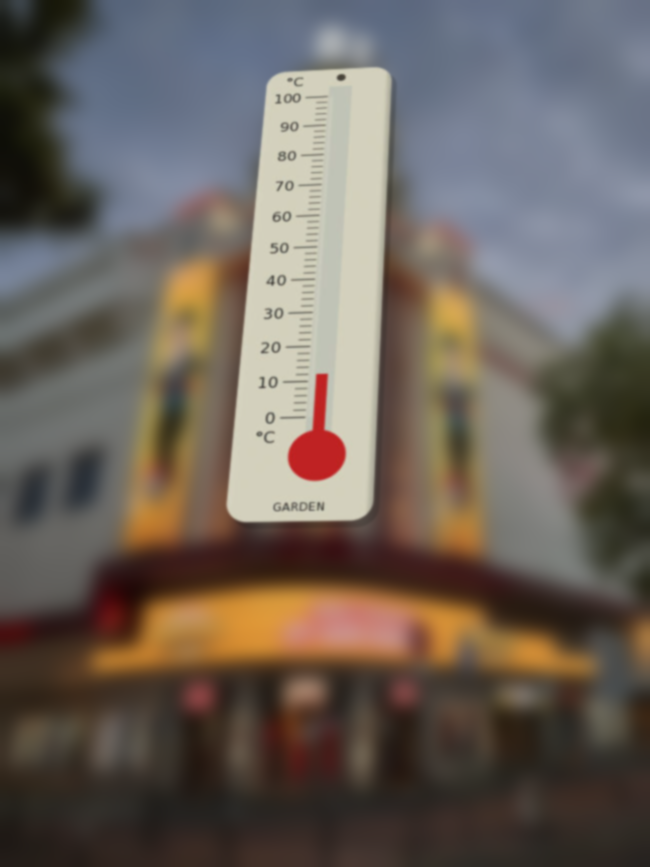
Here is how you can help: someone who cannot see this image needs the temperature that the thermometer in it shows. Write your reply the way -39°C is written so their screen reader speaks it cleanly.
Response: 12°C
